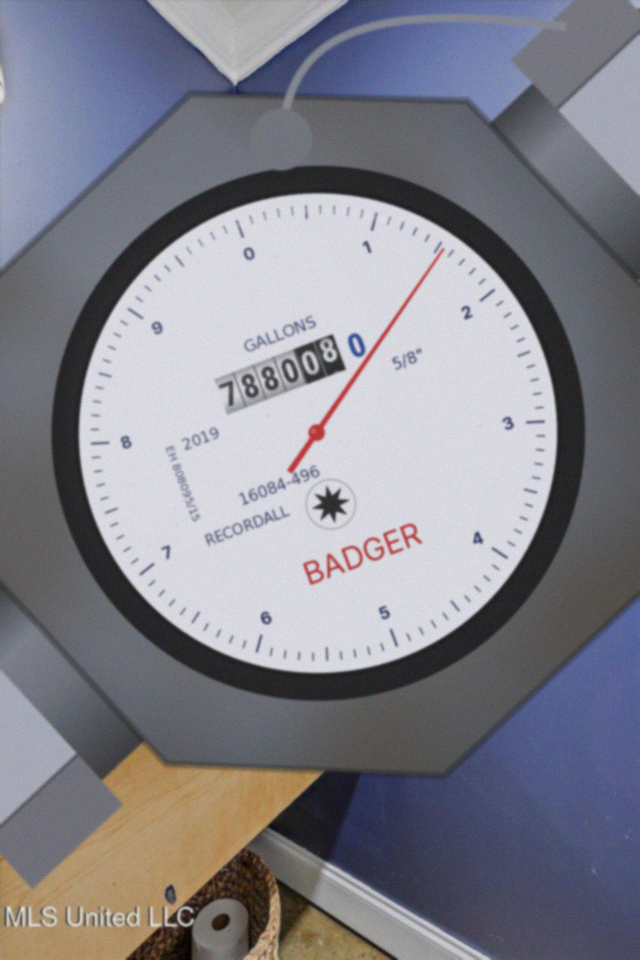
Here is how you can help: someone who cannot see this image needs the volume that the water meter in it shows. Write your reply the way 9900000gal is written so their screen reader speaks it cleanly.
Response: 7880081.5gal
